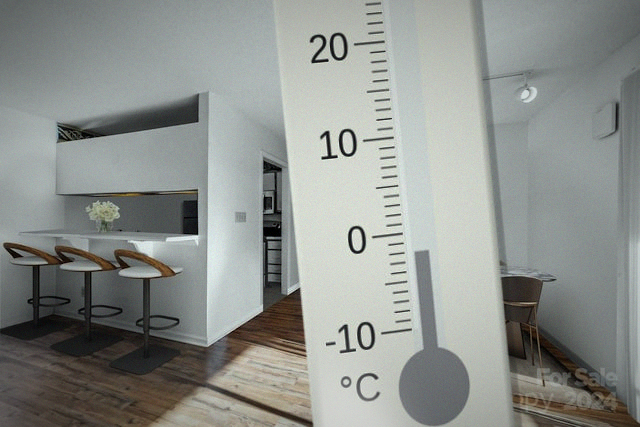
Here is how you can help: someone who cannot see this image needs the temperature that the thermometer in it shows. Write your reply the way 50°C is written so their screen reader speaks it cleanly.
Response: -2°C
